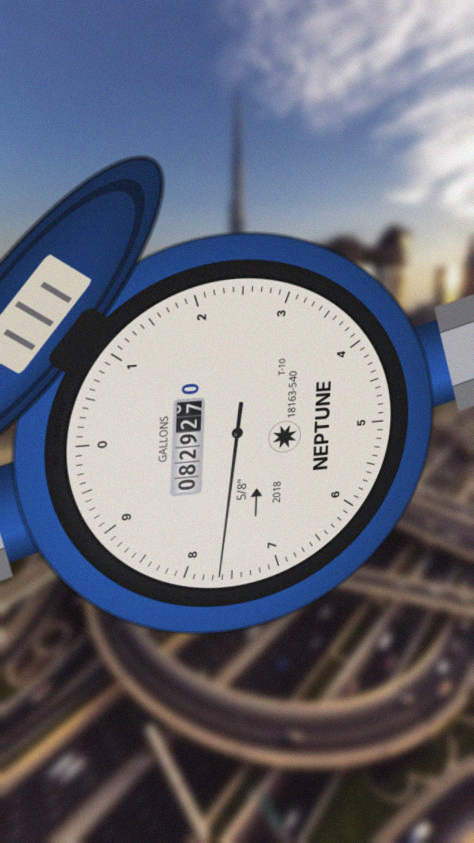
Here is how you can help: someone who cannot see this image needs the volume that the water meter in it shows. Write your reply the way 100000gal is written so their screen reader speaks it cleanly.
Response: 829267.6gal
